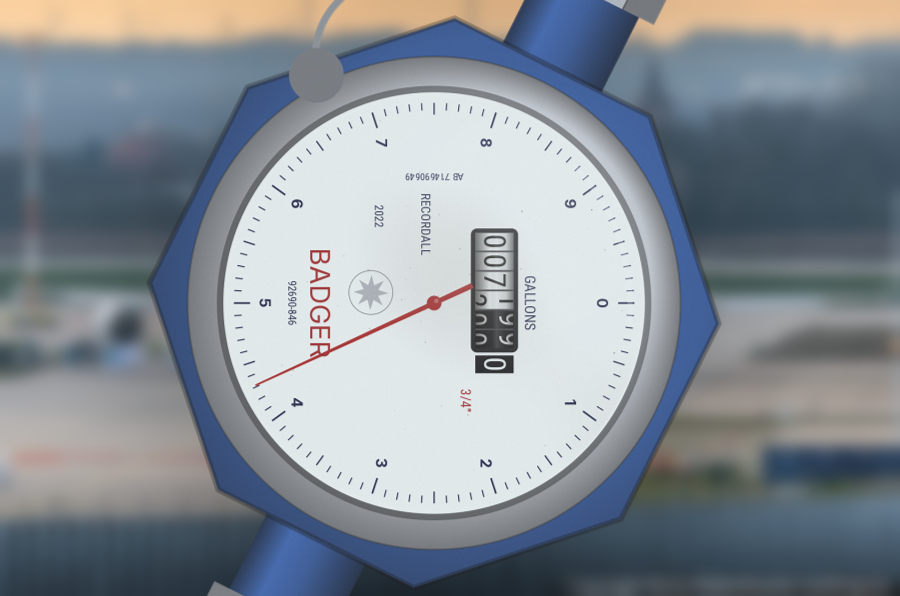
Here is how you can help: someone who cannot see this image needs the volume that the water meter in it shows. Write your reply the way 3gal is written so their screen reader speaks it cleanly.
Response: 71994.3gal
